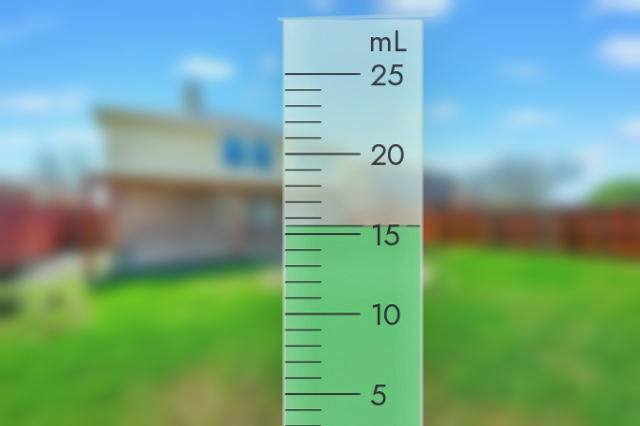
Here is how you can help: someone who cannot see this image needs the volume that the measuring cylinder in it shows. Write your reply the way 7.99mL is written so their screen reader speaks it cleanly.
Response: 15.5mL
